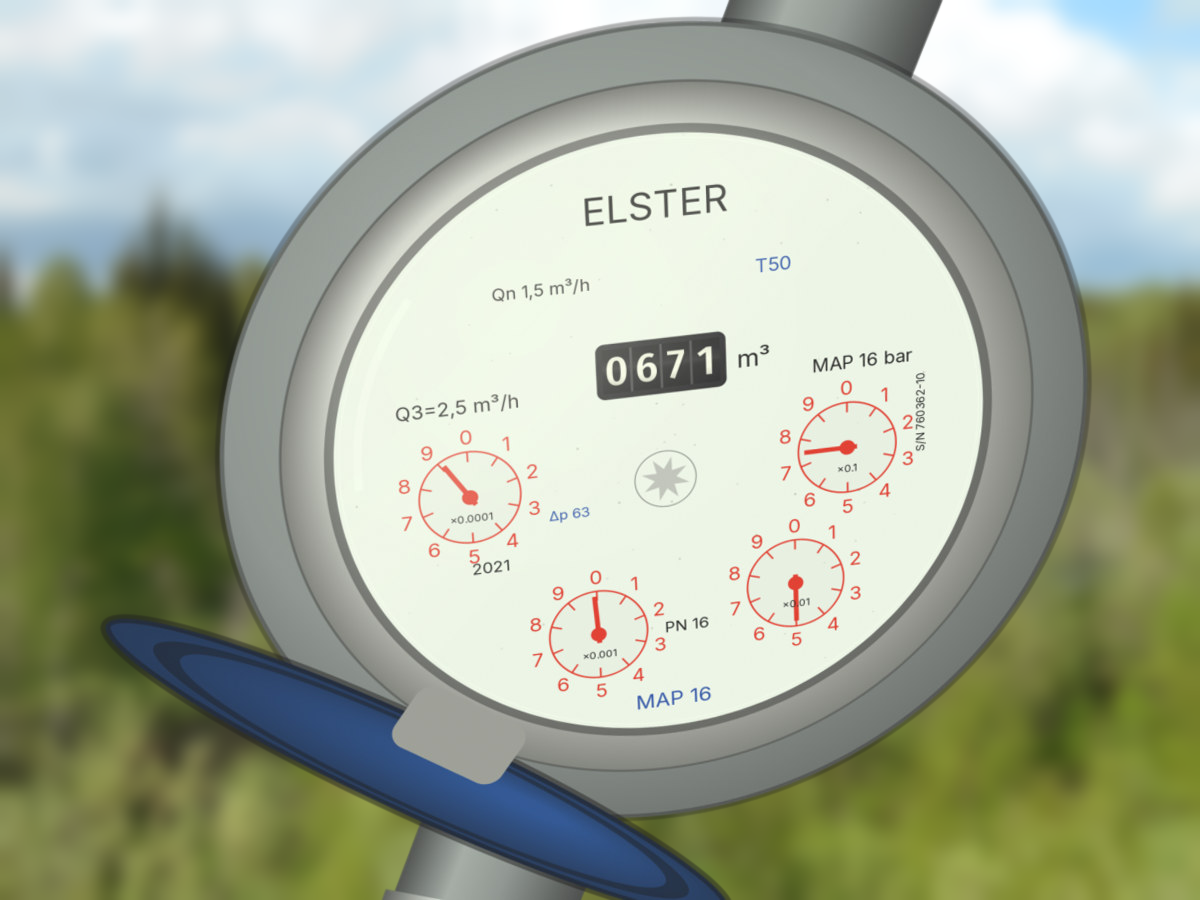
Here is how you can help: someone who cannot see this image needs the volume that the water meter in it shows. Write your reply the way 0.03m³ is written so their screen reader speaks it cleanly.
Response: 671.7499m³
